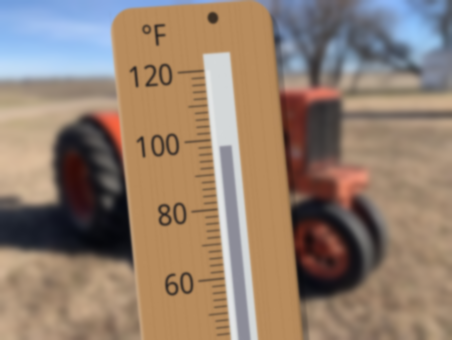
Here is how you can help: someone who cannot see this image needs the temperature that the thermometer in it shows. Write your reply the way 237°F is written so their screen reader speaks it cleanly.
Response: 98°F
